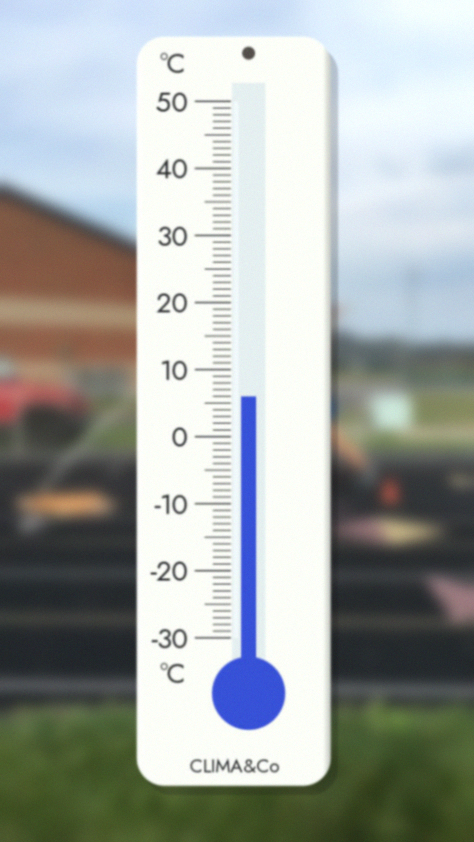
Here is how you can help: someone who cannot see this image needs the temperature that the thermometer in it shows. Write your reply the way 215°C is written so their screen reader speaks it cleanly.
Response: 6°C
